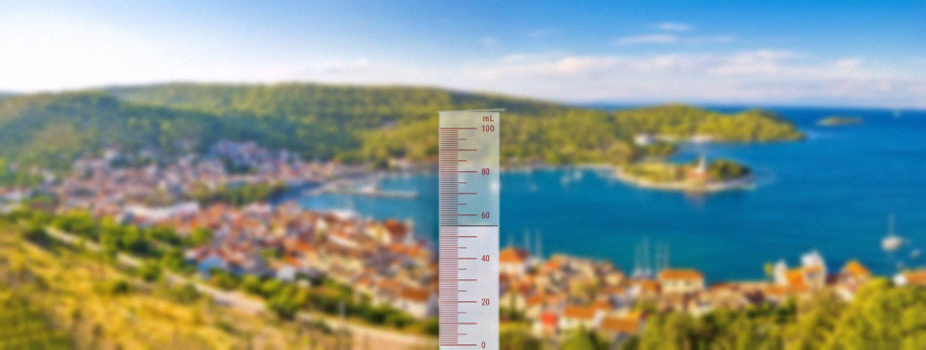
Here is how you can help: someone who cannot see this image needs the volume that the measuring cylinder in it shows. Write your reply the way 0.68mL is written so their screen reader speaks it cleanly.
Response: 55mL
